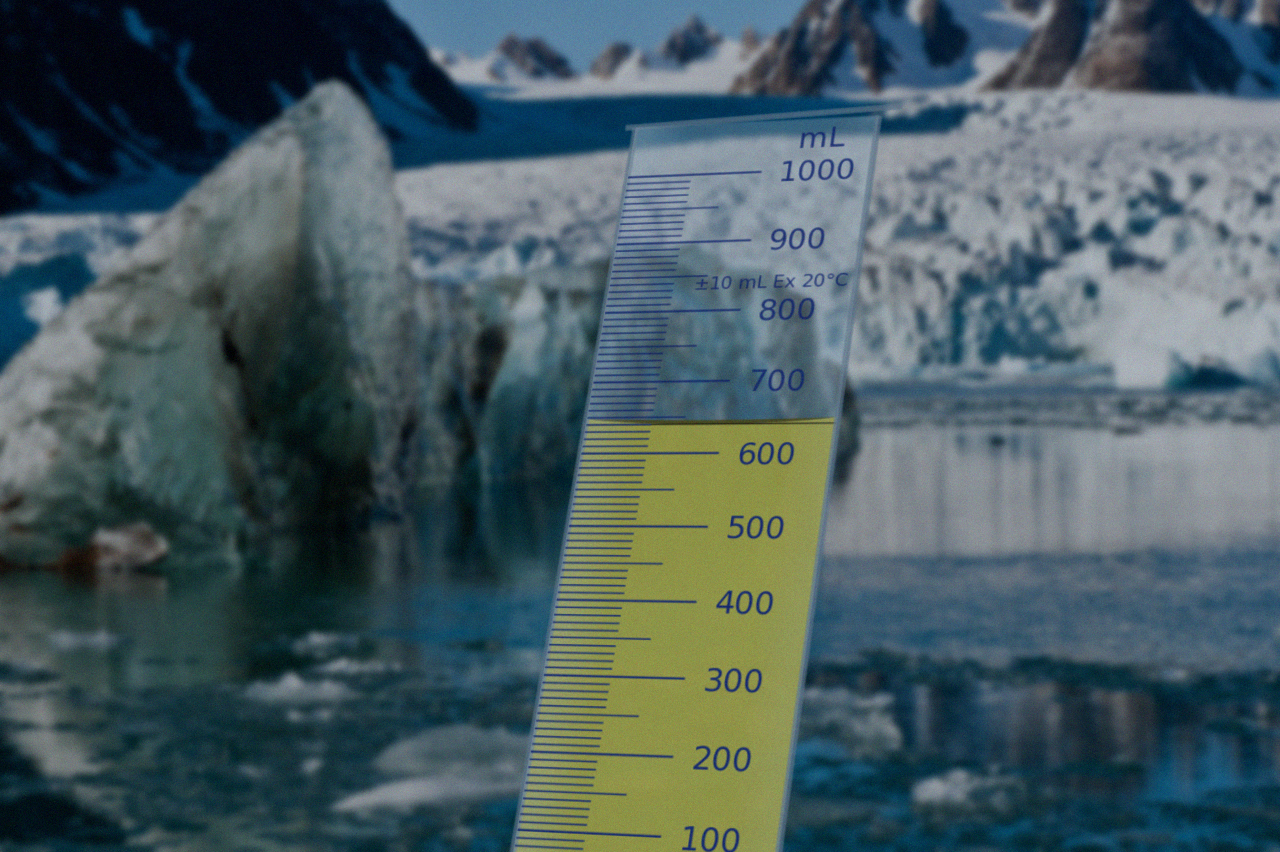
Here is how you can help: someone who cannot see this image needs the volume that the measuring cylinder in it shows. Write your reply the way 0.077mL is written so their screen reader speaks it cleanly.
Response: 640mL
